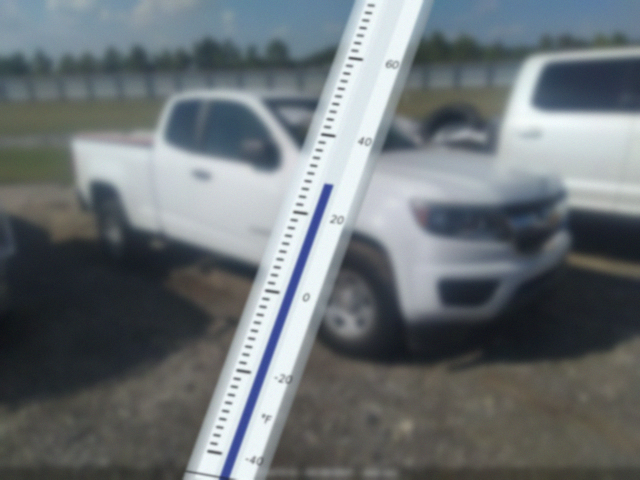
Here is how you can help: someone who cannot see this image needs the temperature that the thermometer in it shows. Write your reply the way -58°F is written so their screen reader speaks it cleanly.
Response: 28°F
